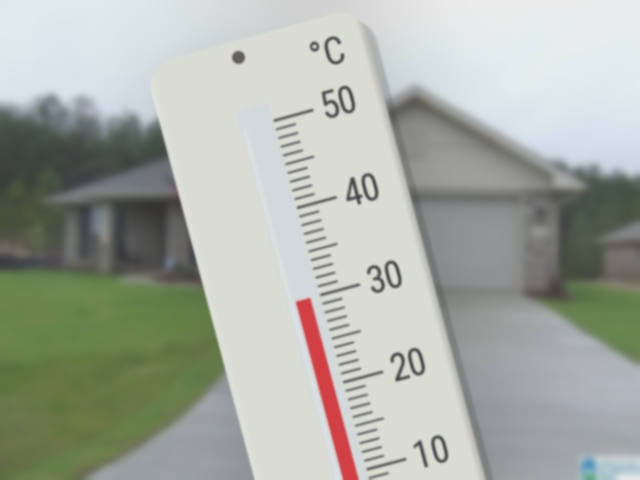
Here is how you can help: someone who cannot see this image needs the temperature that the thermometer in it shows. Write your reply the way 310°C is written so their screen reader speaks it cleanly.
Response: 30°C
